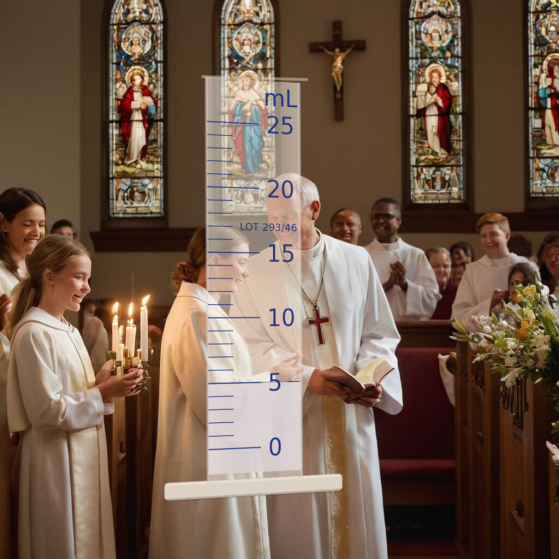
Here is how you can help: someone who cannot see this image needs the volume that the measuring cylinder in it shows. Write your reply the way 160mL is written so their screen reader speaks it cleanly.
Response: 5mL
